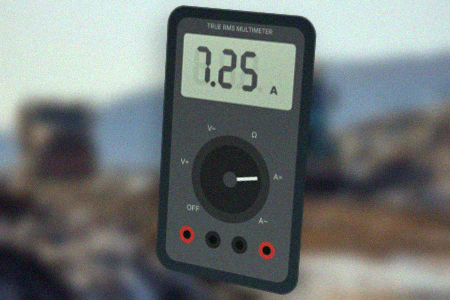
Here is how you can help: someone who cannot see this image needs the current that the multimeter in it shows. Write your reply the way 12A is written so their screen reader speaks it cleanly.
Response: 7.25A
